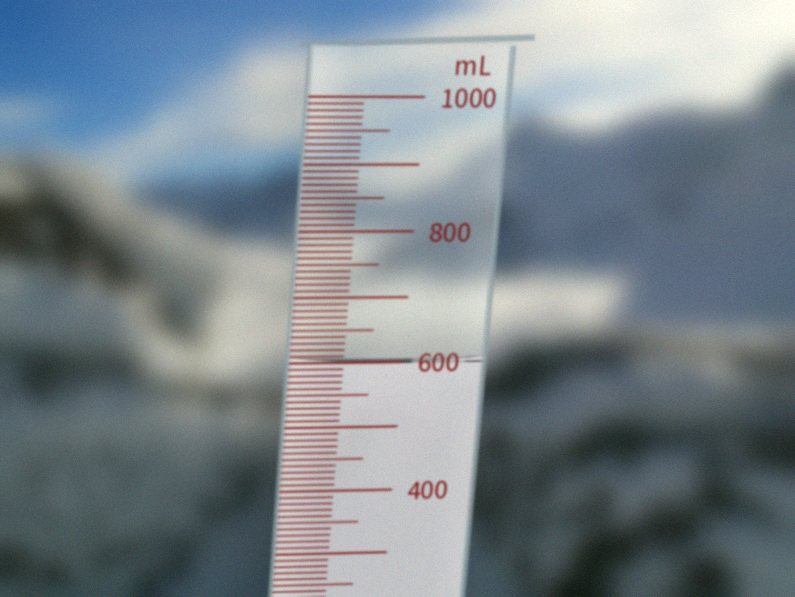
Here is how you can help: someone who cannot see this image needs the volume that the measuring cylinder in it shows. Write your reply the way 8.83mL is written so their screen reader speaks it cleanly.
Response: 600mL
